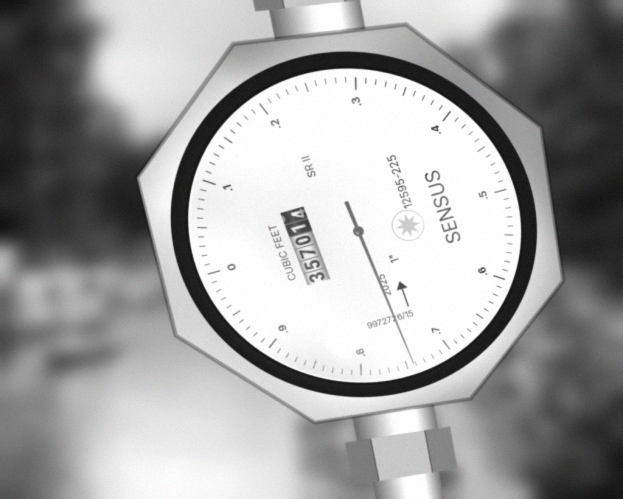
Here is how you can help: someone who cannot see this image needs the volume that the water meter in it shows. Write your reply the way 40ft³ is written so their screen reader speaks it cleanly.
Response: 357013.74ft³
